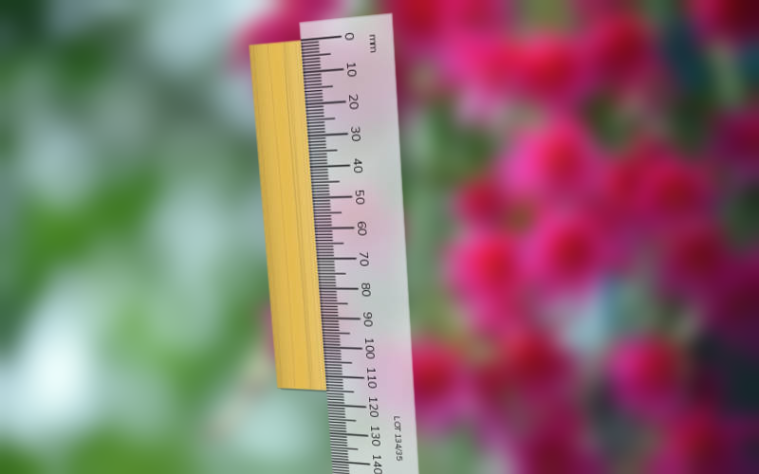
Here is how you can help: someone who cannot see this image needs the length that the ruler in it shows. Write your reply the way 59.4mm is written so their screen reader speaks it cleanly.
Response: 115mm
